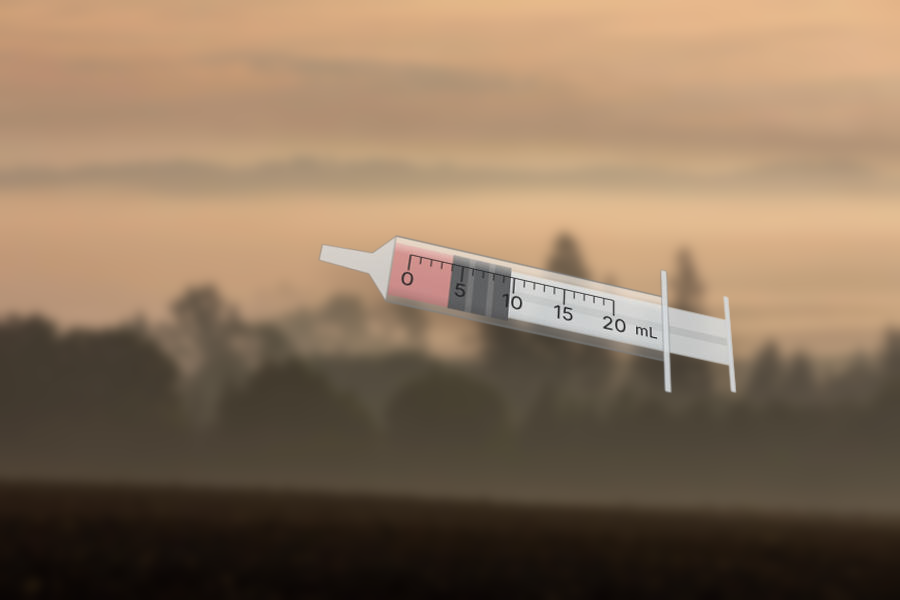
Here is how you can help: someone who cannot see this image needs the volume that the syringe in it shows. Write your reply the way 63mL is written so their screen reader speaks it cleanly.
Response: 4mL
